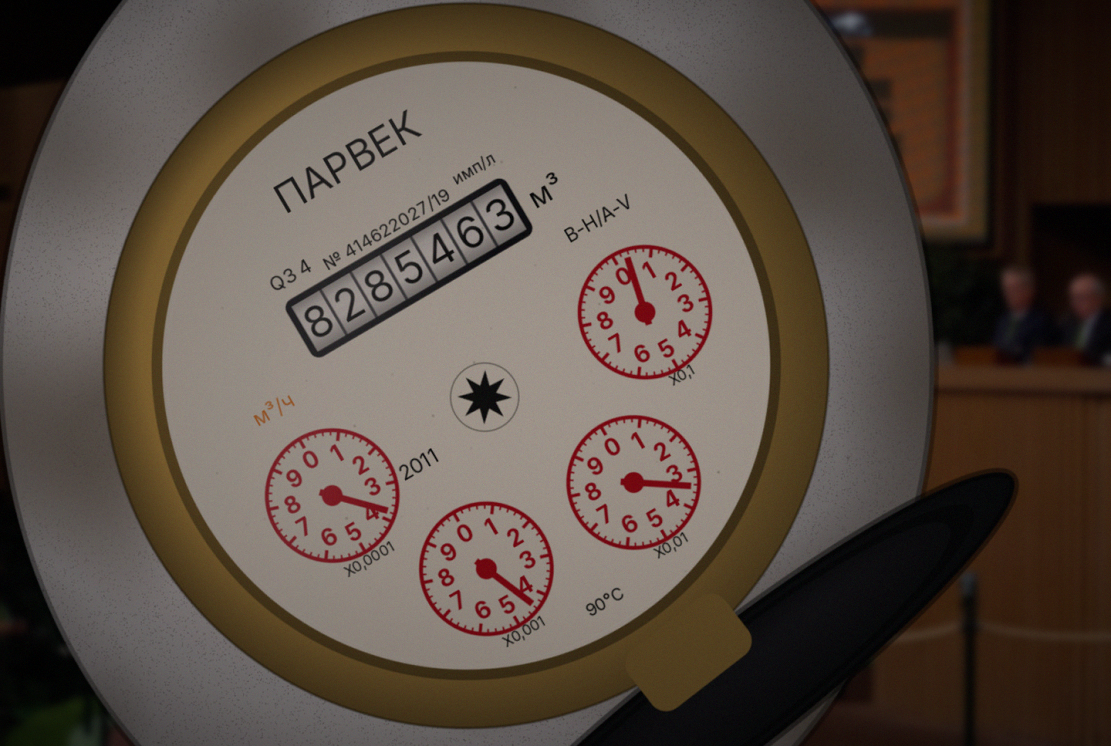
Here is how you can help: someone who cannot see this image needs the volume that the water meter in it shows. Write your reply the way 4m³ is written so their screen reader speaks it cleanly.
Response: 8285463.0343m³
